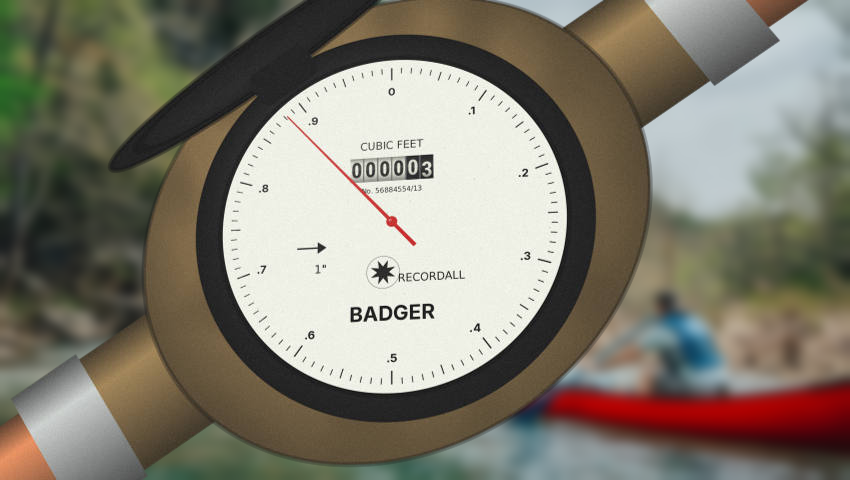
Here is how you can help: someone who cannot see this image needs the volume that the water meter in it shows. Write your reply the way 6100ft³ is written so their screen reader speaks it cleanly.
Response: 2.88ft³
